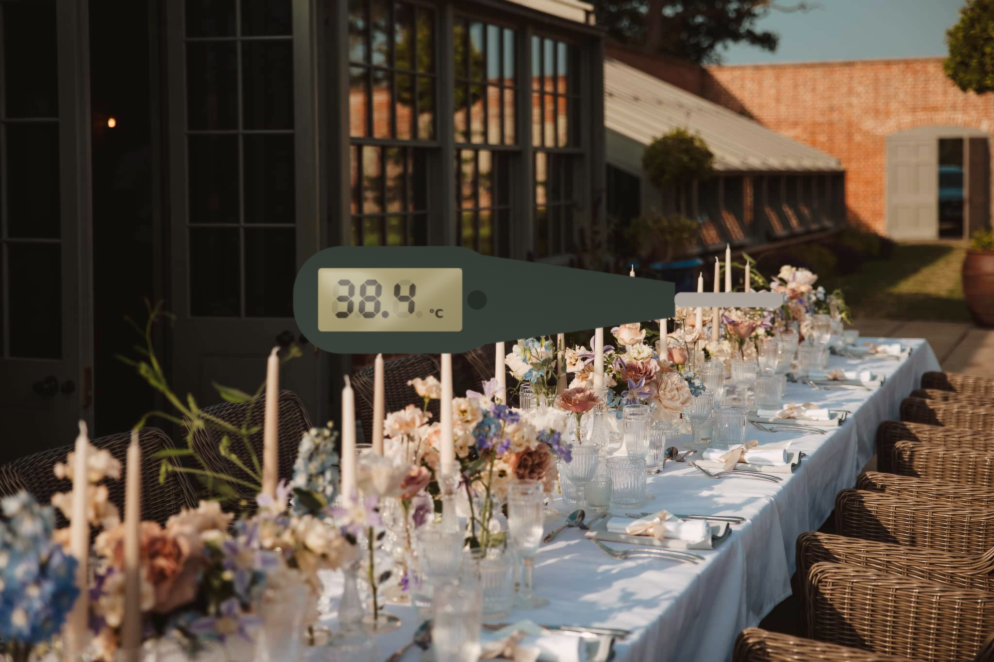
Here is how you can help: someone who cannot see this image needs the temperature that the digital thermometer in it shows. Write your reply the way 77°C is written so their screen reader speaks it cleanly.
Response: 38.4°C
